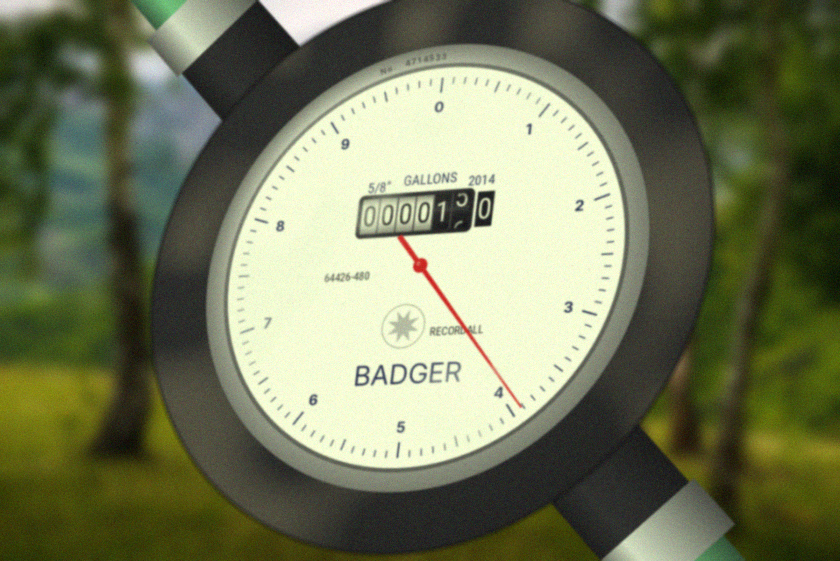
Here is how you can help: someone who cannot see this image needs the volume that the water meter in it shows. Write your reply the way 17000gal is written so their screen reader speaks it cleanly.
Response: 153.9gal
